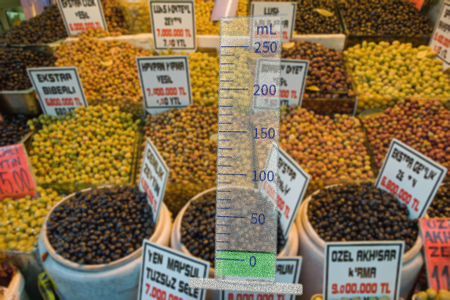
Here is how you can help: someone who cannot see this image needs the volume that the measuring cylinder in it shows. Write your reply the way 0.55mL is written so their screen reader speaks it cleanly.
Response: 10mL
